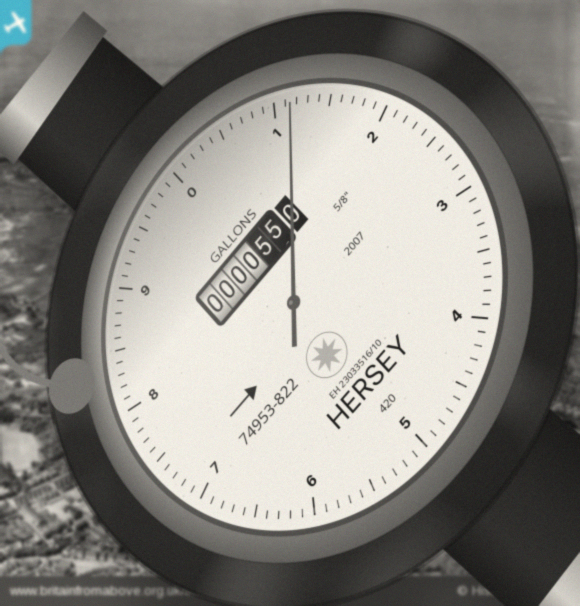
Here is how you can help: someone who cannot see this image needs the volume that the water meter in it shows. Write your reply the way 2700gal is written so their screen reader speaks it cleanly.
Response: 551.1gal
